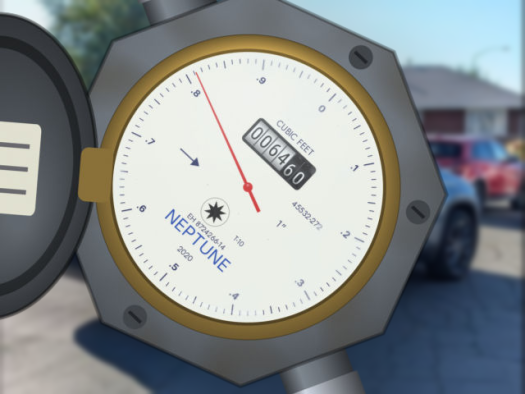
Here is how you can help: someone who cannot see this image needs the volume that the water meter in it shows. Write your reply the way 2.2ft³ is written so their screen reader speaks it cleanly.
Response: 6459.81ft³
